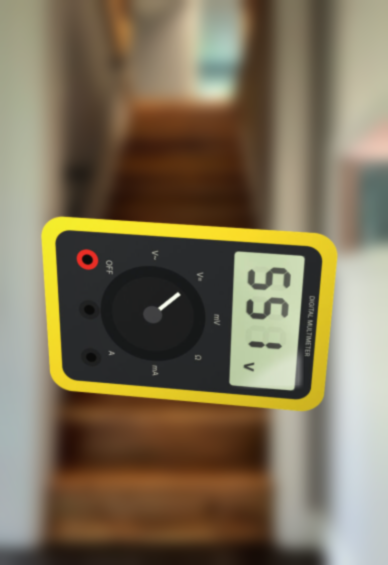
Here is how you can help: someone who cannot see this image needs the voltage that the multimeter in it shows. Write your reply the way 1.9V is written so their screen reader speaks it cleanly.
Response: 551V
